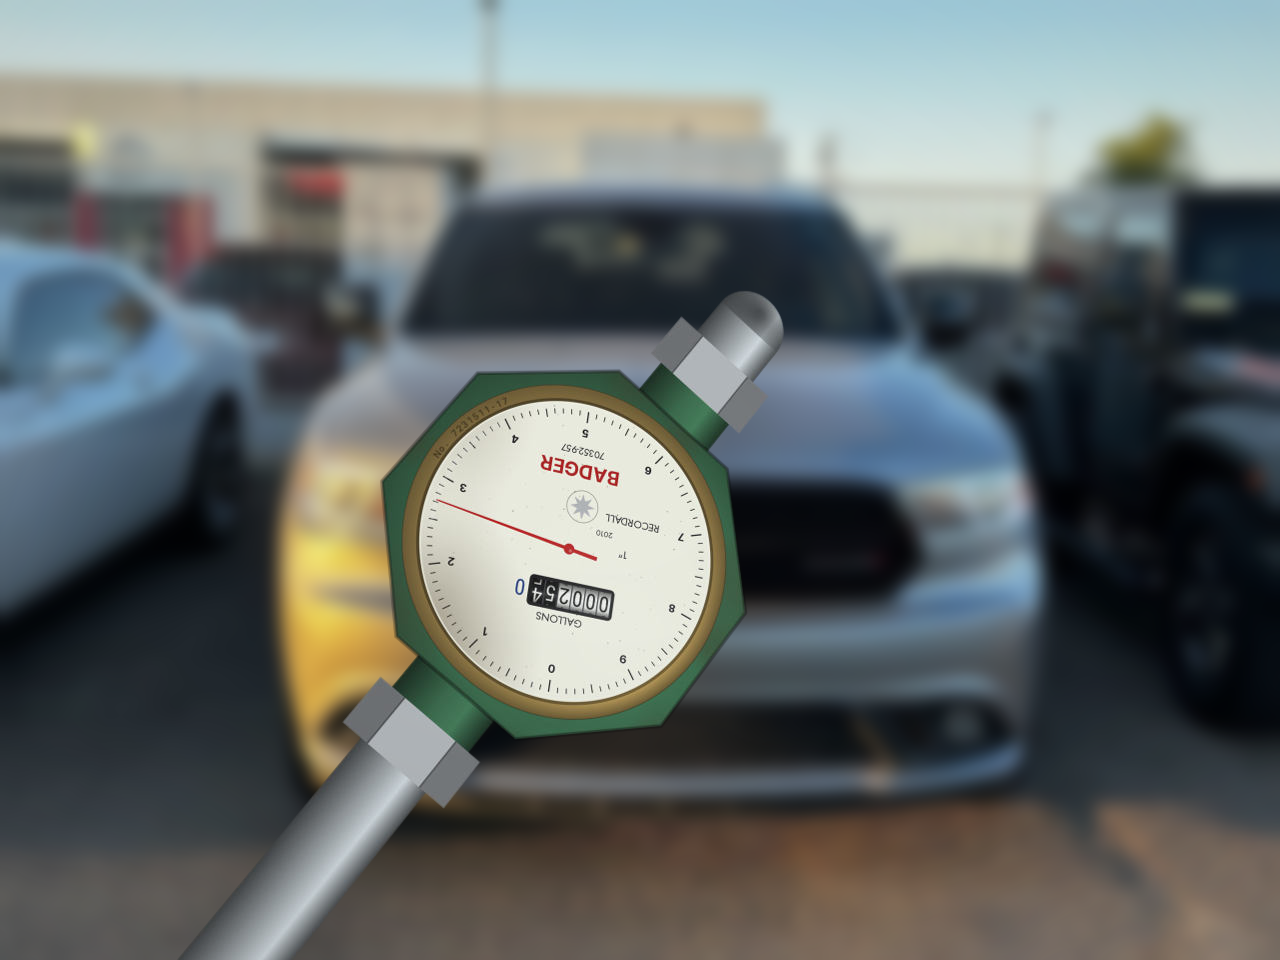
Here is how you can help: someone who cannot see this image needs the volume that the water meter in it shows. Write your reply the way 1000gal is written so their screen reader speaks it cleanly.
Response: 2542.7gal
